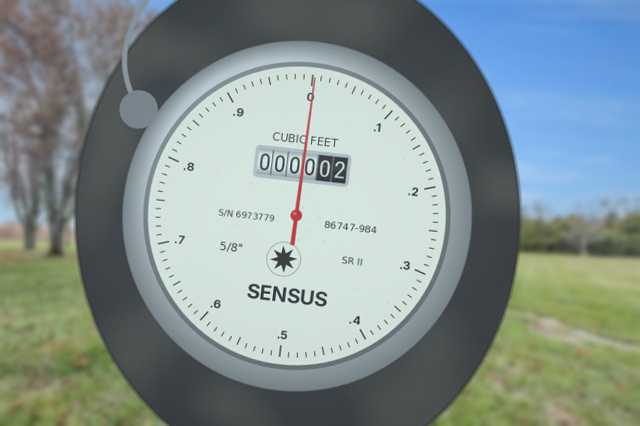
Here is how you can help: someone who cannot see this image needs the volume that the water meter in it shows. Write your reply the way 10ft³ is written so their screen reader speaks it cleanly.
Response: 2.00ft³
